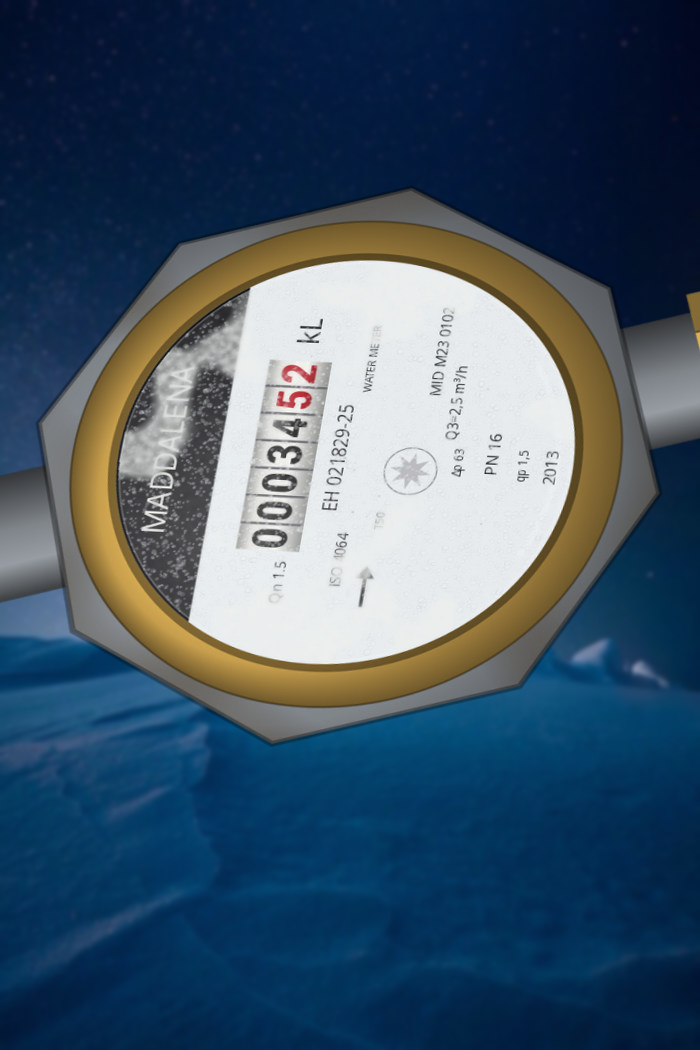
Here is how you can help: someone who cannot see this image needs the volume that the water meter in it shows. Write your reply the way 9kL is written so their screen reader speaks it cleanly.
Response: 34.52kL
